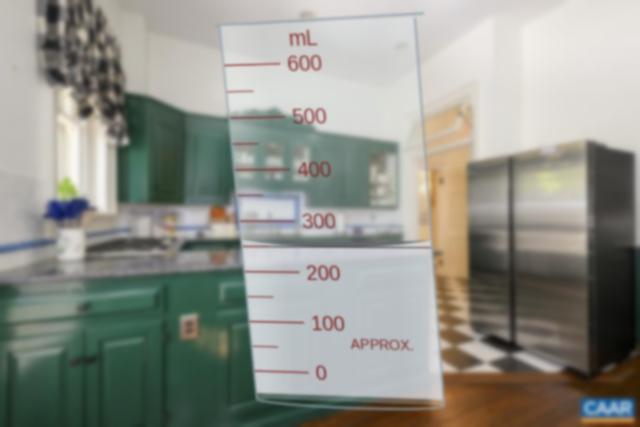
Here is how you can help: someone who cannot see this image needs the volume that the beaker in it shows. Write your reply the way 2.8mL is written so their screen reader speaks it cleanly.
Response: 250mL
